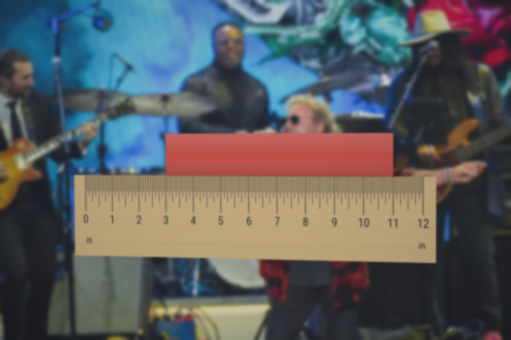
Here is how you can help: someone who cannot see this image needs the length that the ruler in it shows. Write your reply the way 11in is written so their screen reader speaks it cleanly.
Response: 8in
